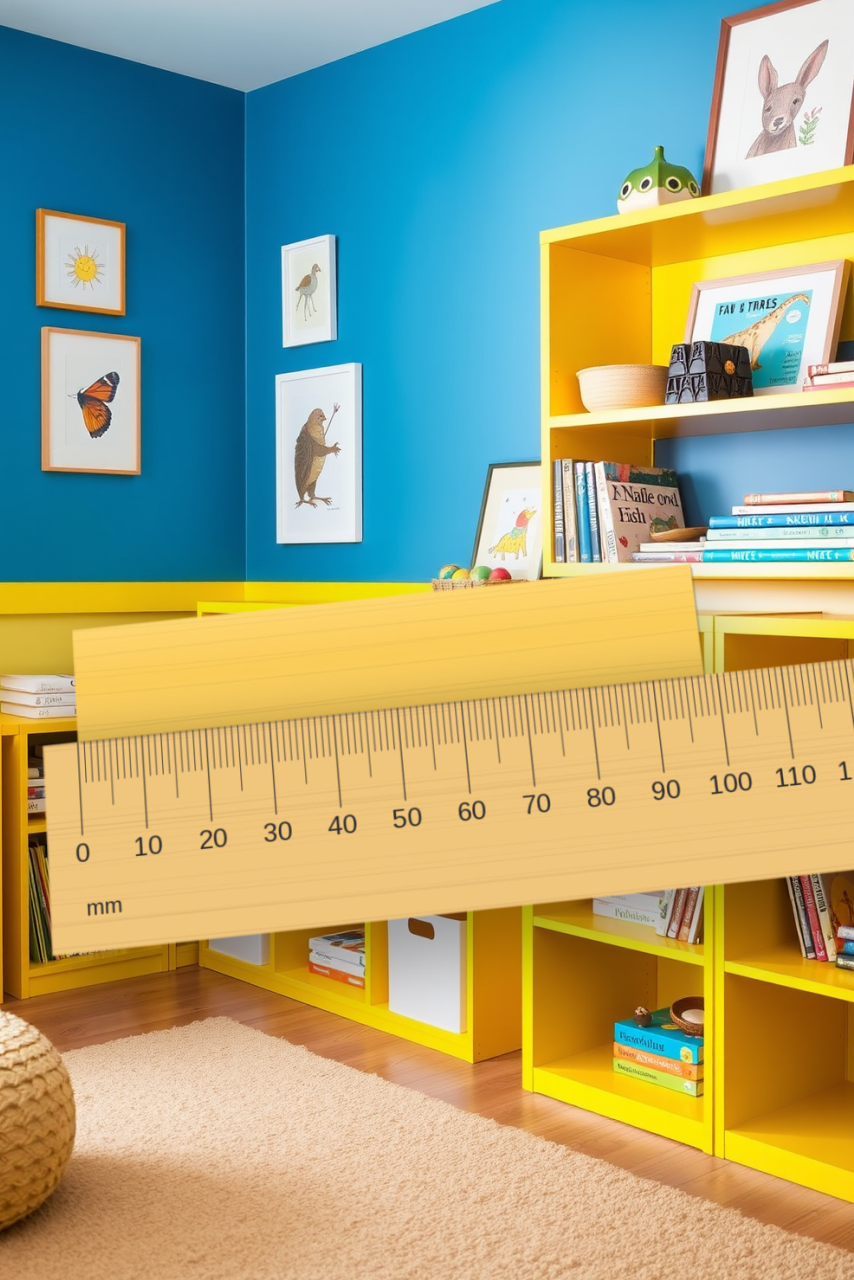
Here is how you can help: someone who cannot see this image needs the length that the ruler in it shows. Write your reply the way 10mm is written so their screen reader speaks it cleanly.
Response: 98mm
